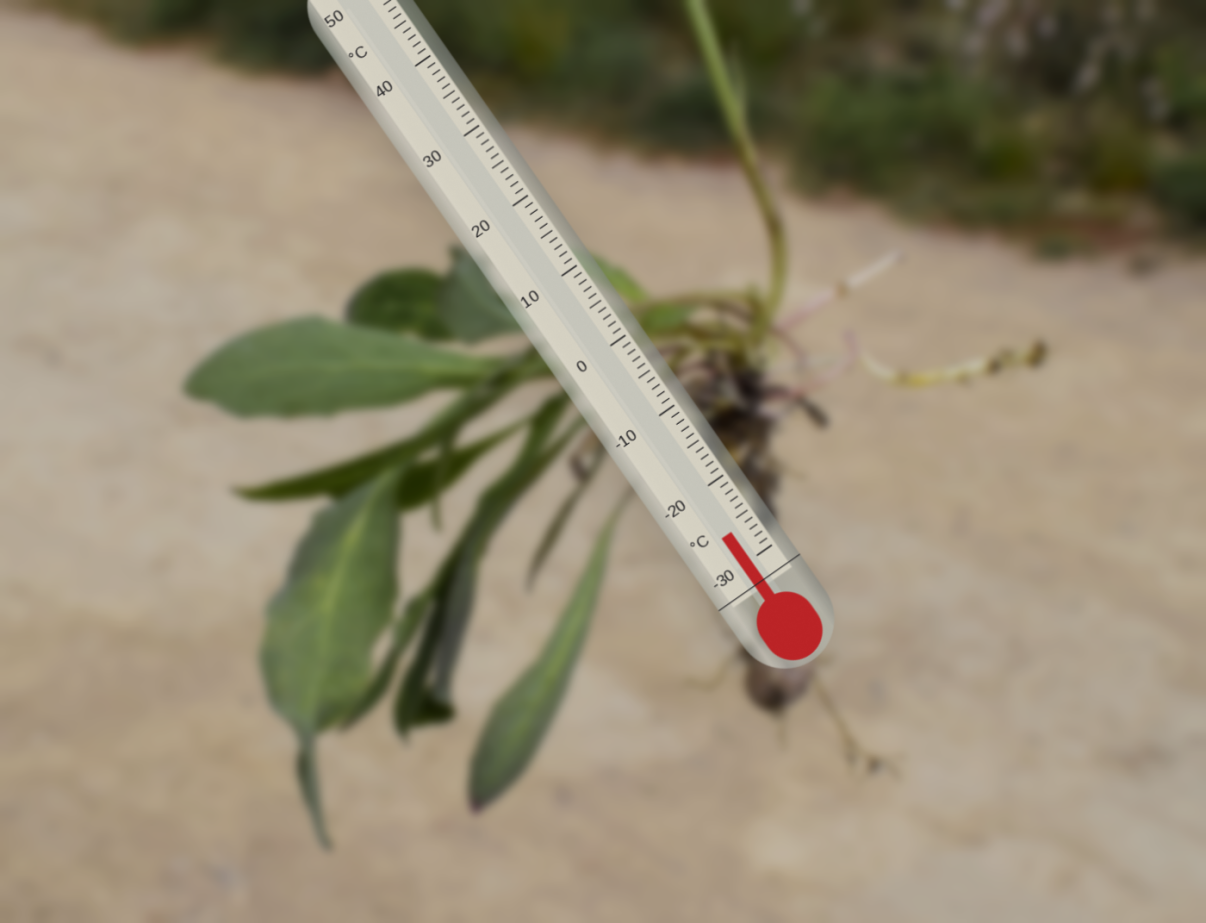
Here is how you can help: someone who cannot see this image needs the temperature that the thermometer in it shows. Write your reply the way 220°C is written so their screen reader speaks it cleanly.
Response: -26°C
